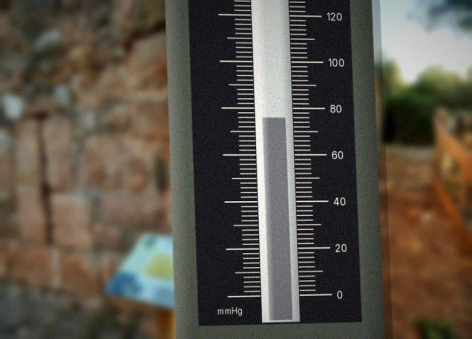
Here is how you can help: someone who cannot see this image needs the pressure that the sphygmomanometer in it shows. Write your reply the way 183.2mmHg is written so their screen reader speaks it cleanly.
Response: 76mmHg
